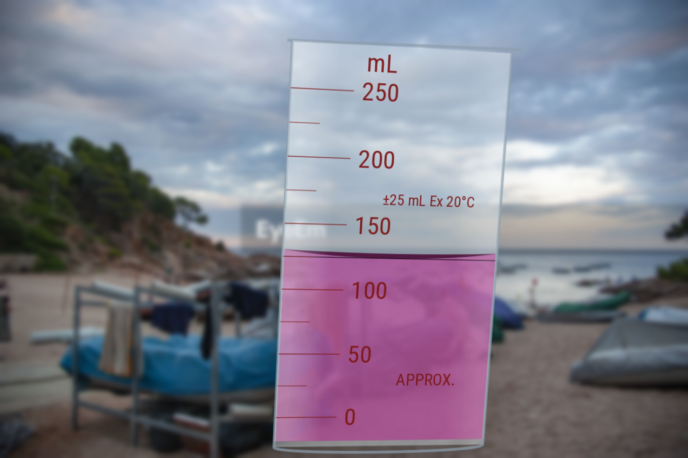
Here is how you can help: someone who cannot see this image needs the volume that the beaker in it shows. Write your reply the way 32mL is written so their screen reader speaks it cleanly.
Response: 125mL
